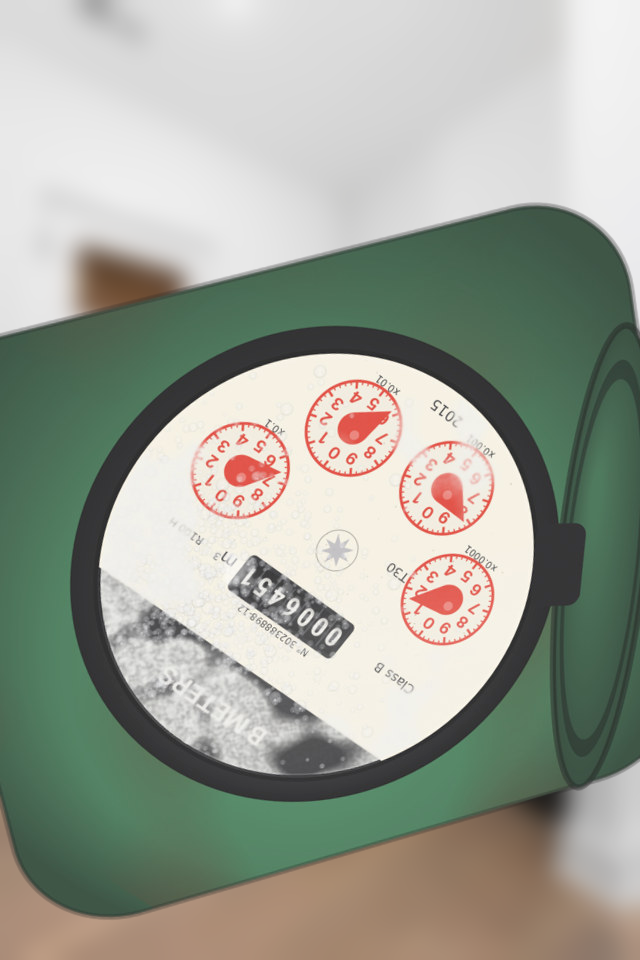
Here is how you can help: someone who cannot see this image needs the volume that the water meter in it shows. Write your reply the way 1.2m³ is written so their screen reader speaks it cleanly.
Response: 6451.6581m³
